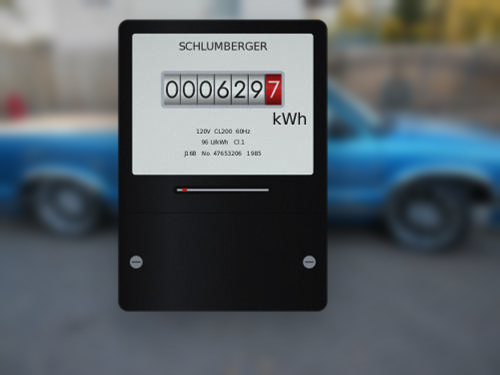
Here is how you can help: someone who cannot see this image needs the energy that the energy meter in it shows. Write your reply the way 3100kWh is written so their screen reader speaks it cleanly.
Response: 629.7kWh
